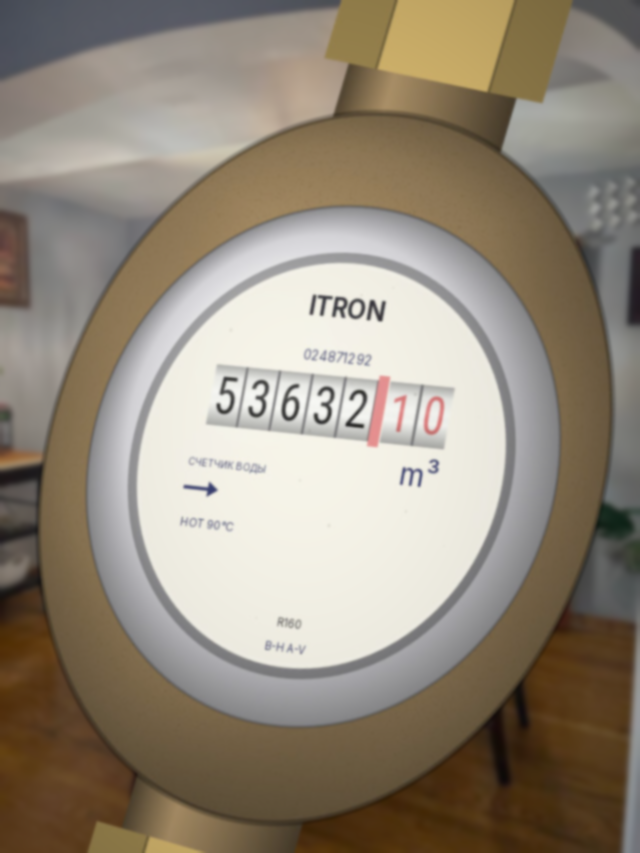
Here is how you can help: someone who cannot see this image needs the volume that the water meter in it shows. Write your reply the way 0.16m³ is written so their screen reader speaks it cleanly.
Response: 53632.10m³
